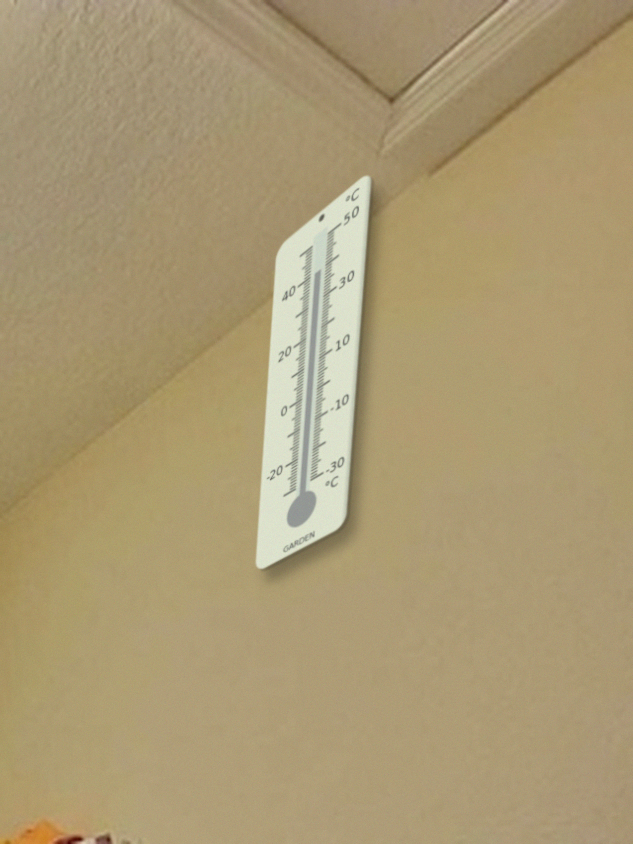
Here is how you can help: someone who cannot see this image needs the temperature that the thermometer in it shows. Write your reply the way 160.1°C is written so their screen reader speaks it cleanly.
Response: 40°C
